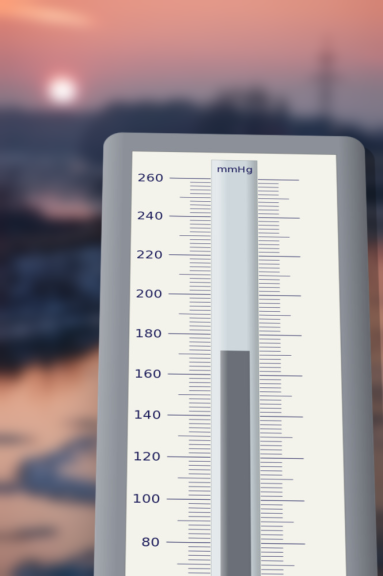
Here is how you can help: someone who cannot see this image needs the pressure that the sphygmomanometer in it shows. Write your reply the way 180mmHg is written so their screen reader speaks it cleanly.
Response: 172mmHg
